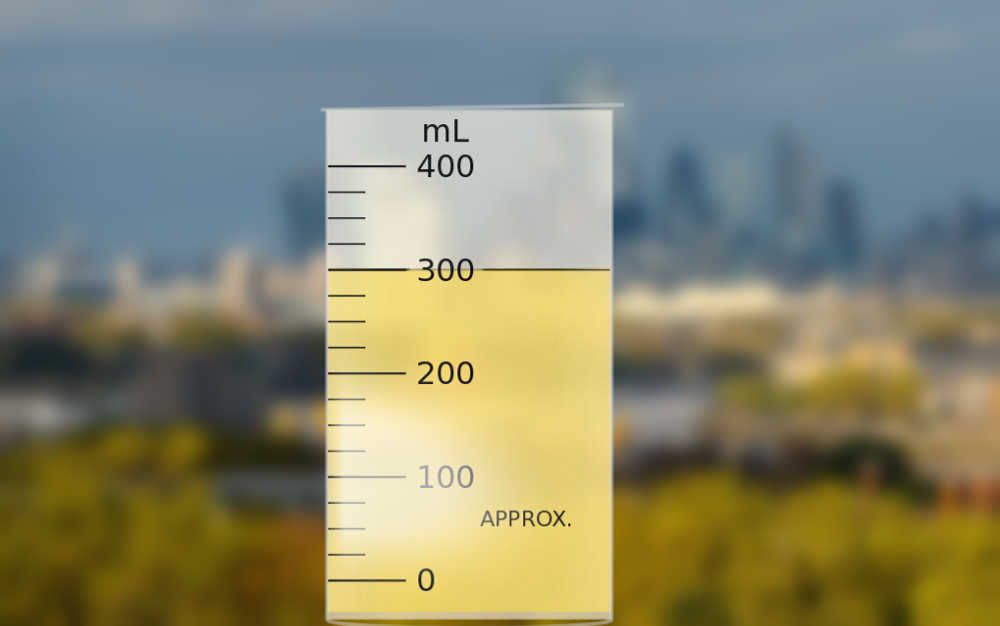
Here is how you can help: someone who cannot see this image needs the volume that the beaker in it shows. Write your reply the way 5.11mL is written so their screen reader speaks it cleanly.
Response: 300mL
